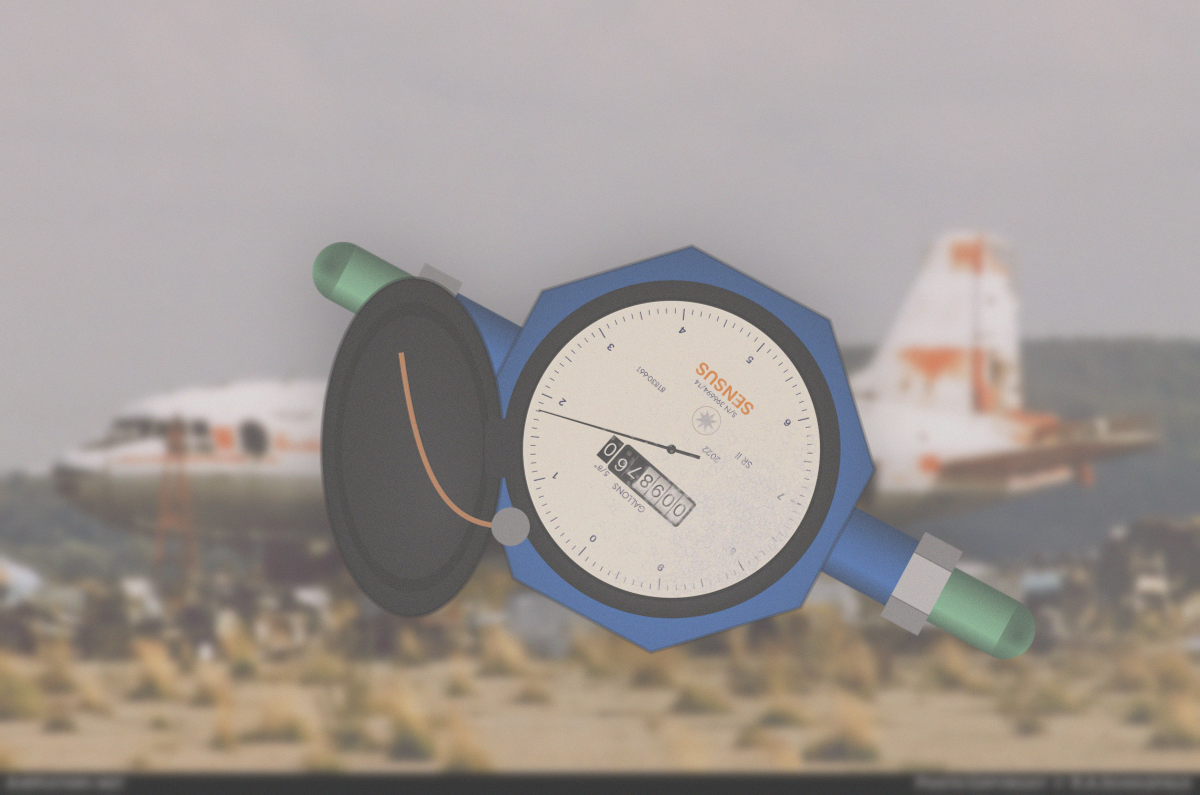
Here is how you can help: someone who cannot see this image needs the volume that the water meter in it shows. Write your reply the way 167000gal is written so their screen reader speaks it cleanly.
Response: 98761.8gal
